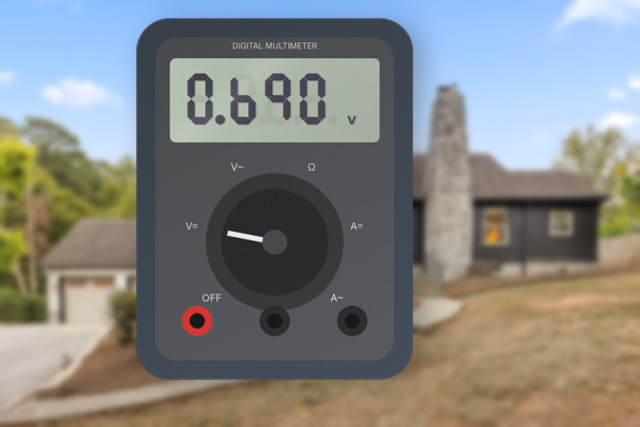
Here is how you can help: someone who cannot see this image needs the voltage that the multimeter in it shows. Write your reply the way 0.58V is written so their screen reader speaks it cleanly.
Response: 0.690V
